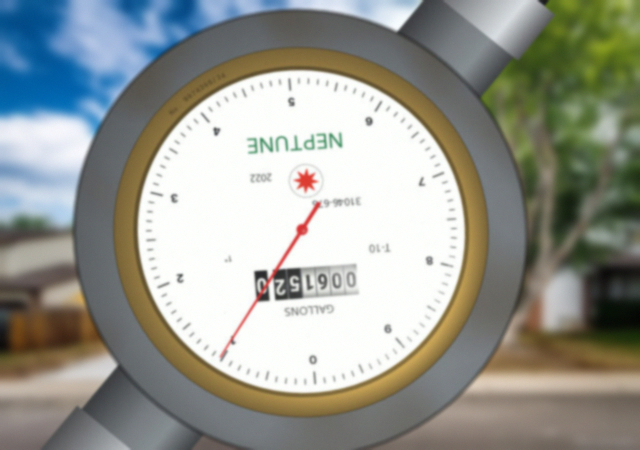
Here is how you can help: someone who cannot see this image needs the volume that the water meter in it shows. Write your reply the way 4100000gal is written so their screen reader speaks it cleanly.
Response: 61521.0gal
